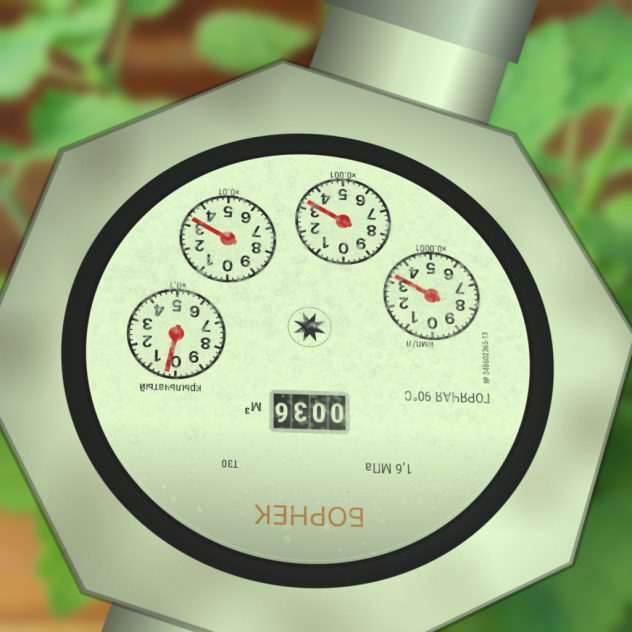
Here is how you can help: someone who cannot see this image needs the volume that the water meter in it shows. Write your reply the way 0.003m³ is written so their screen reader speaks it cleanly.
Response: 36.0333m³
